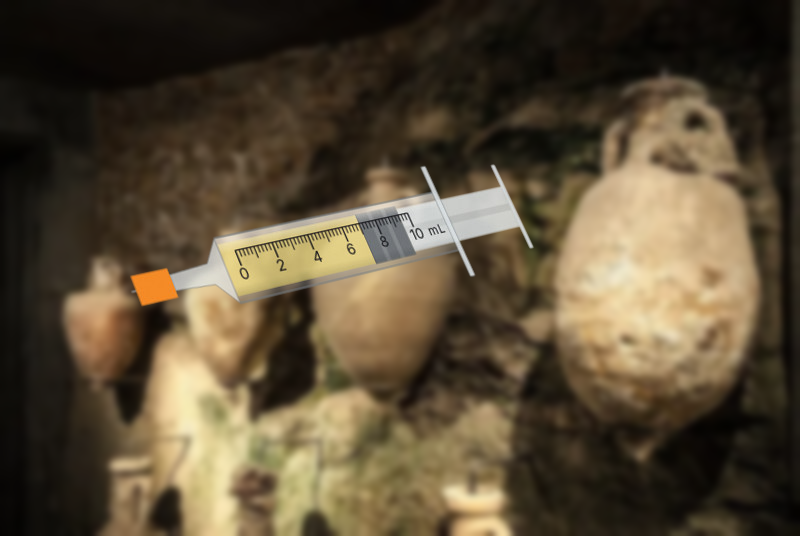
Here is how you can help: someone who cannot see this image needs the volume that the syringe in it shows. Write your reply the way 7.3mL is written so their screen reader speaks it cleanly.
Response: 7mL
